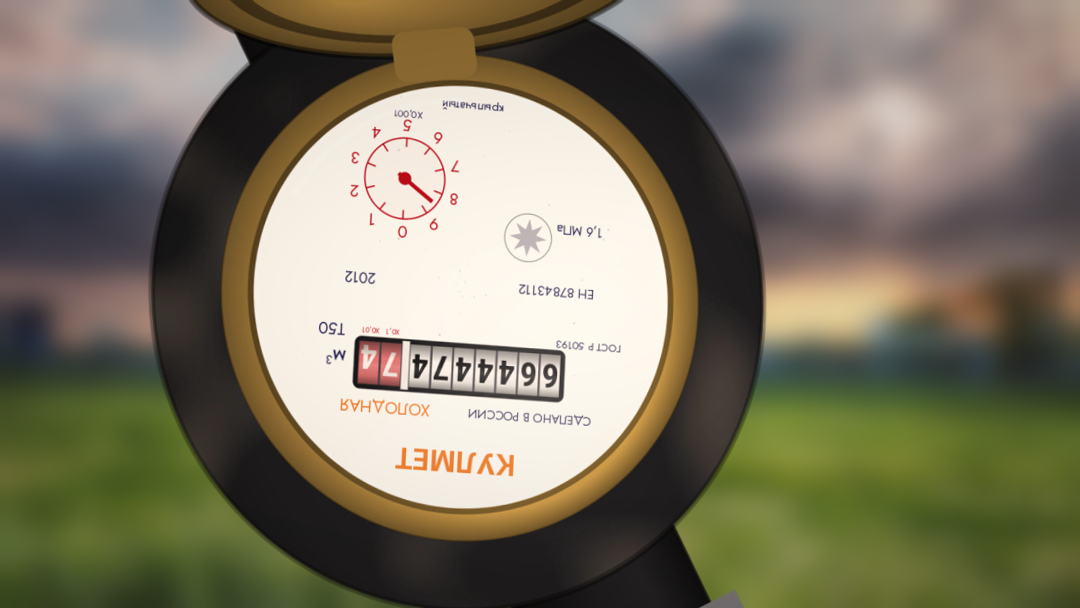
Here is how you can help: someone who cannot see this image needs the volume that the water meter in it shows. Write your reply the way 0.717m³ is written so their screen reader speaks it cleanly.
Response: 6644474.738m³
